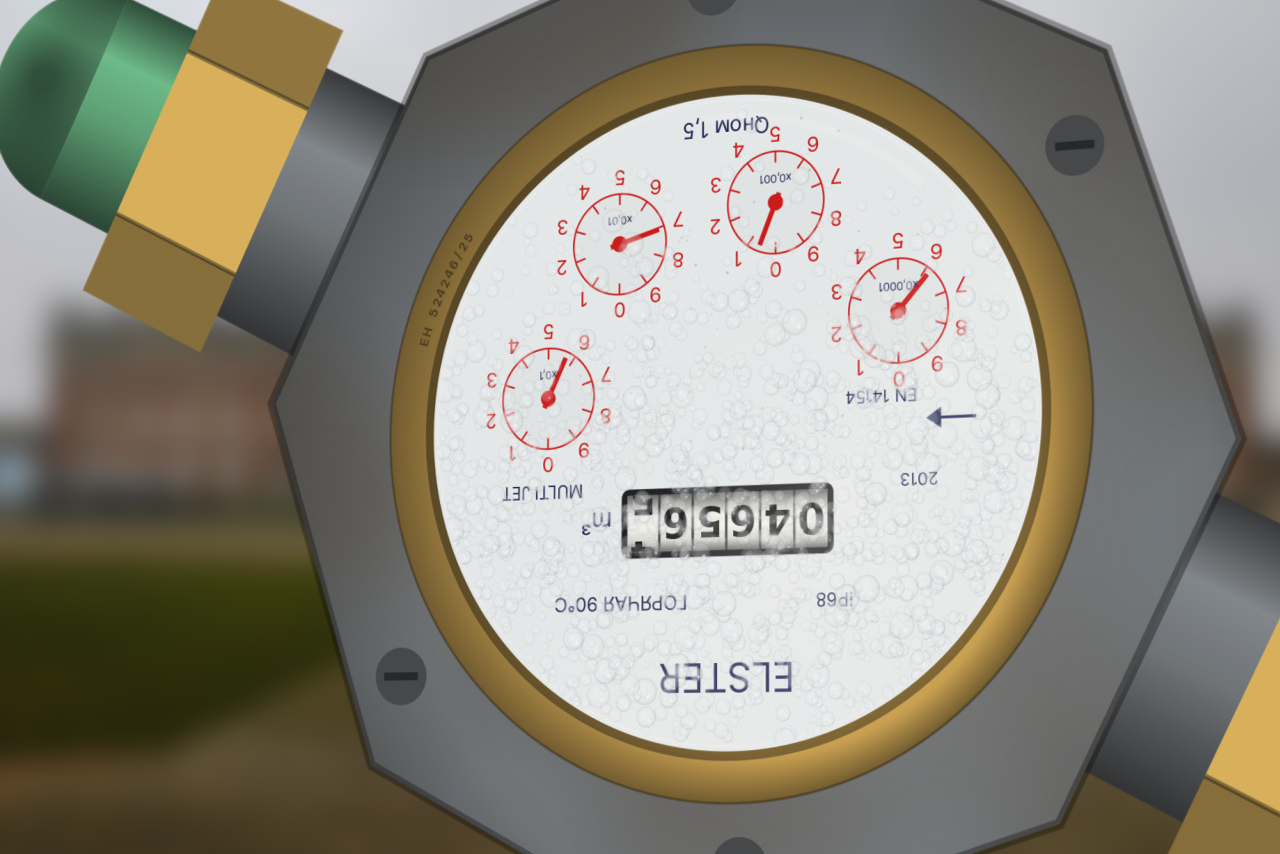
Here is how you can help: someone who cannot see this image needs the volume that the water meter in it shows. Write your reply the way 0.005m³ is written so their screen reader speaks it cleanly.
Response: 46564.5706m³
